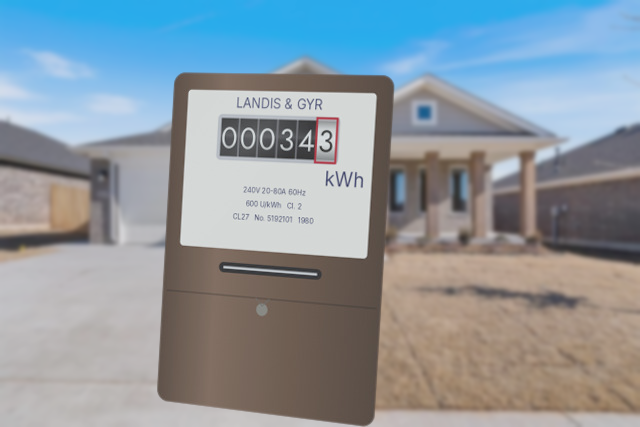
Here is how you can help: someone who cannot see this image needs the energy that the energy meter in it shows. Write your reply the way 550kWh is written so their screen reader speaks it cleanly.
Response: 34.3kWh
